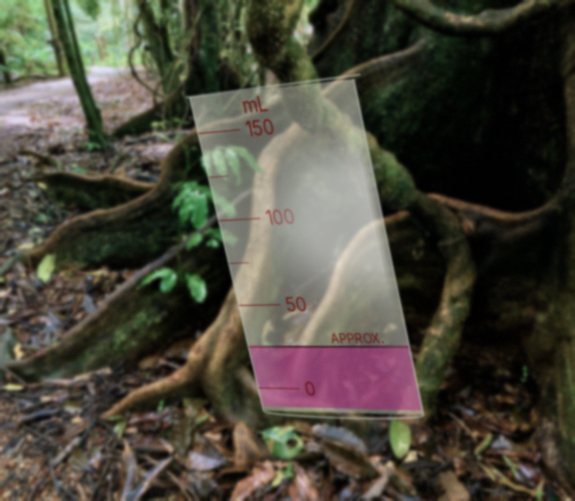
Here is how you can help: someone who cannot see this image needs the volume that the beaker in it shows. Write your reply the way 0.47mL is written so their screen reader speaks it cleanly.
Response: 25mL
